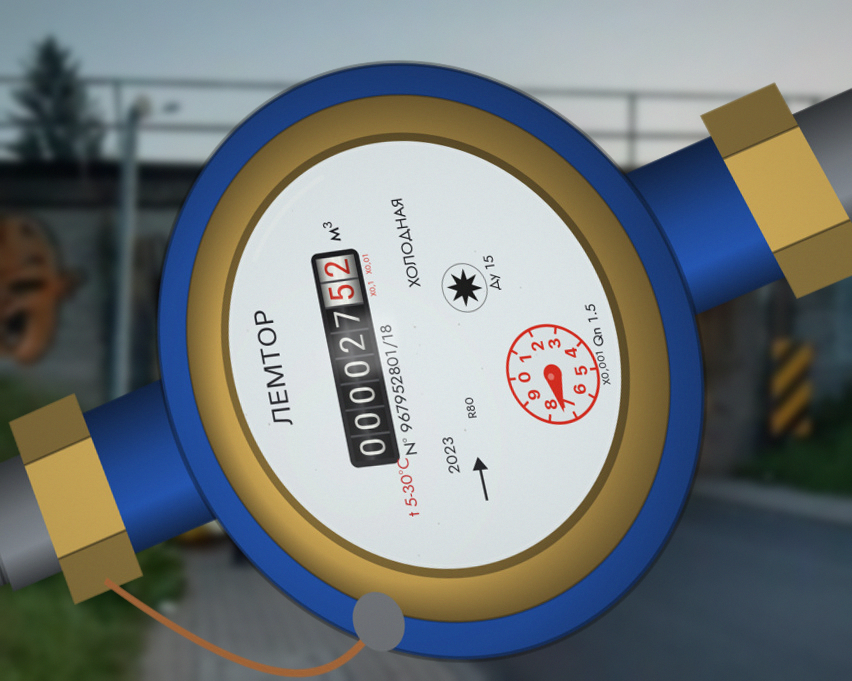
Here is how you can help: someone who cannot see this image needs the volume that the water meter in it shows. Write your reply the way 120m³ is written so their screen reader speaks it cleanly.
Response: 27.527m³
